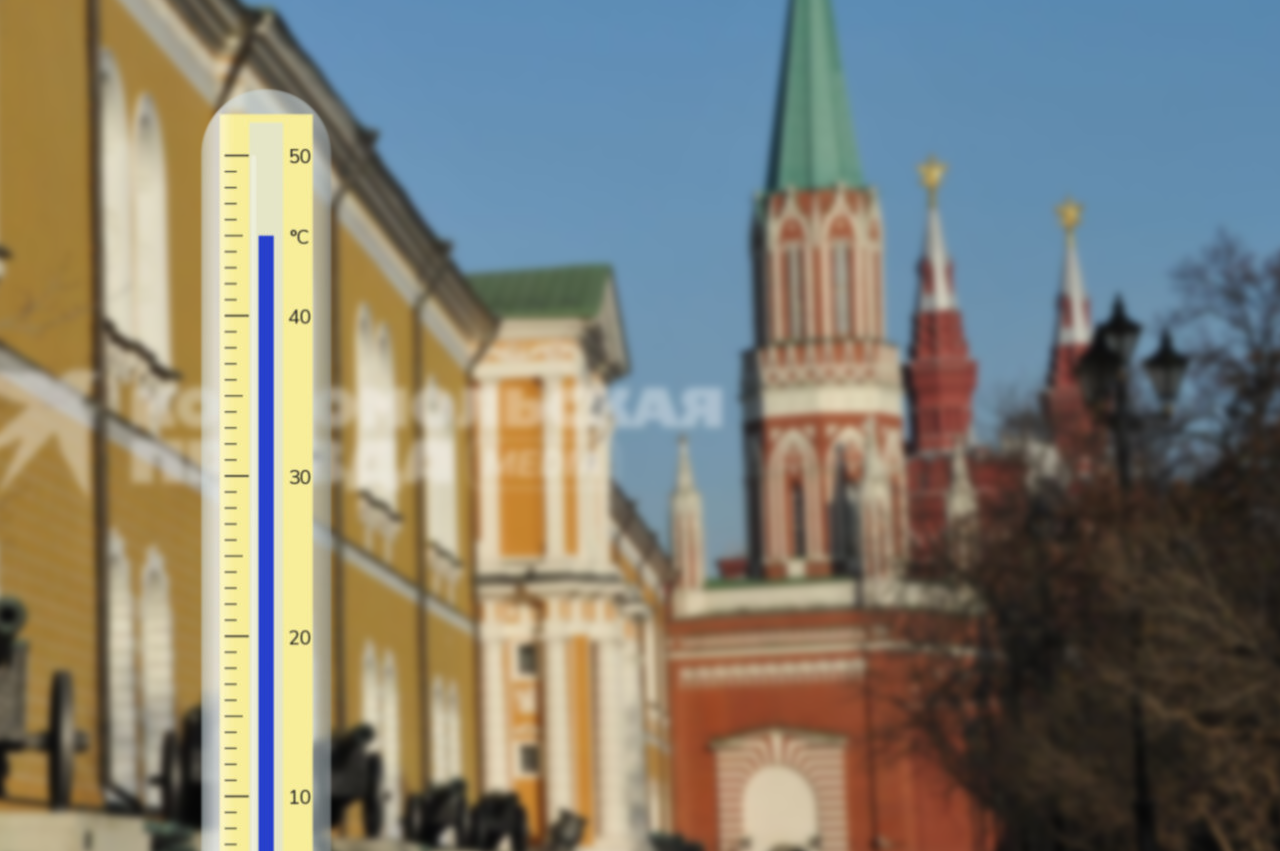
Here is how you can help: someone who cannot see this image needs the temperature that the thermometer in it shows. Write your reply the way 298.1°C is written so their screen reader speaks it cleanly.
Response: 45°C
